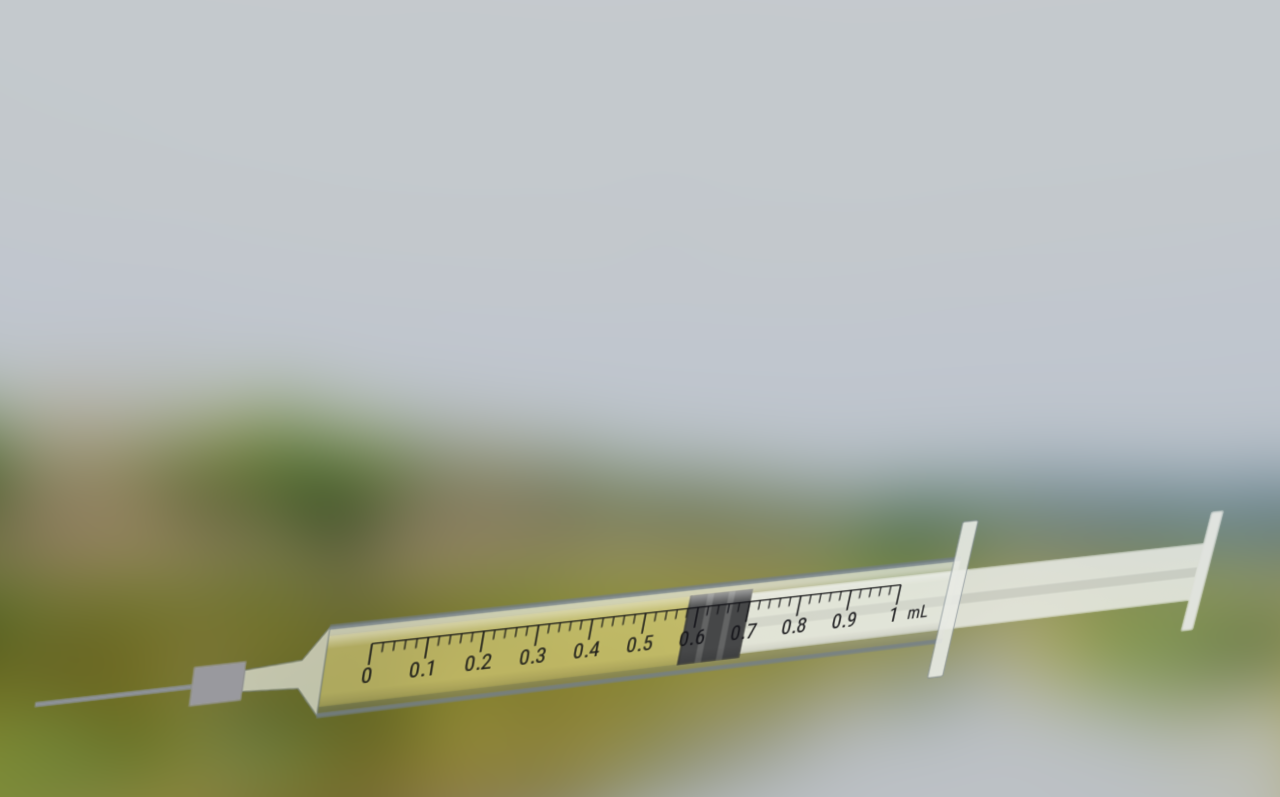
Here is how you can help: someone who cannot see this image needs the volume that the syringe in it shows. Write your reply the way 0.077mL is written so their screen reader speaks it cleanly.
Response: 0.58mL
